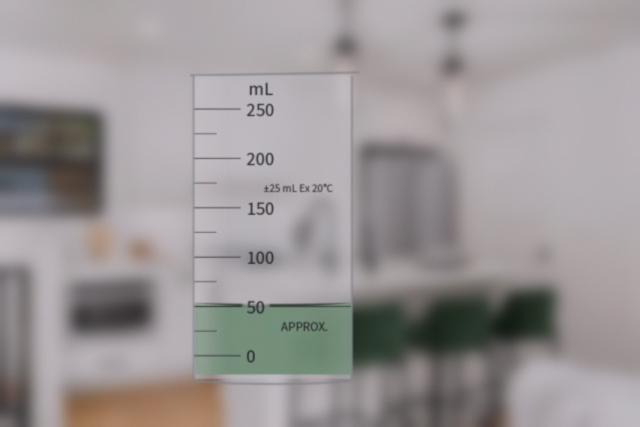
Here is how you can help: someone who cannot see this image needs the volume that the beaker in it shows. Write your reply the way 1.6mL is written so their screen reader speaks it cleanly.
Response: 50mL
